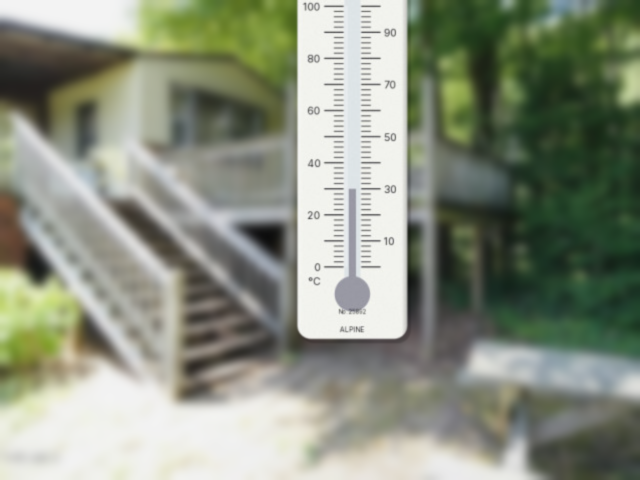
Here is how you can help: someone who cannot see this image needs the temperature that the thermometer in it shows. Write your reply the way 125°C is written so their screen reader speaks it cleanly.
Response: 30°C
